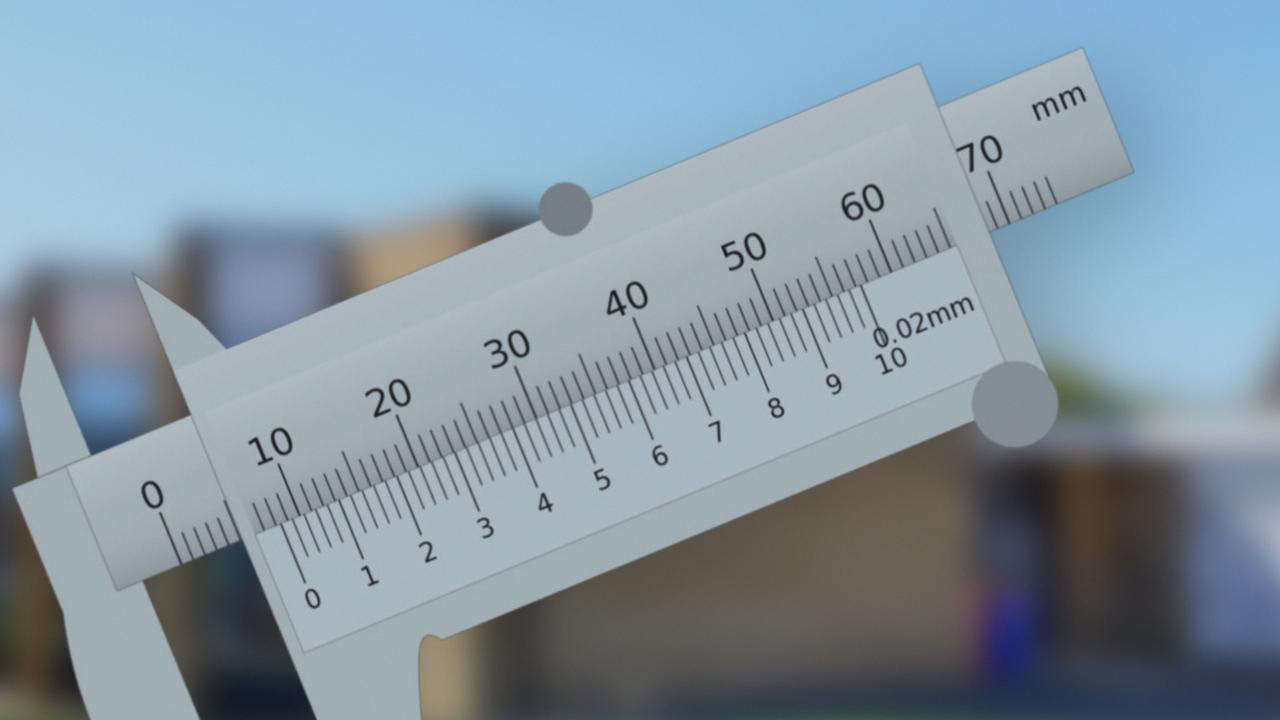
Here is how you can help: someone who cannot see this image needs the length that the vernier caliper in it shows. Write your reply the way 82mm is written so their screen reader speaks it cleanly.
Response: 8.4mm
